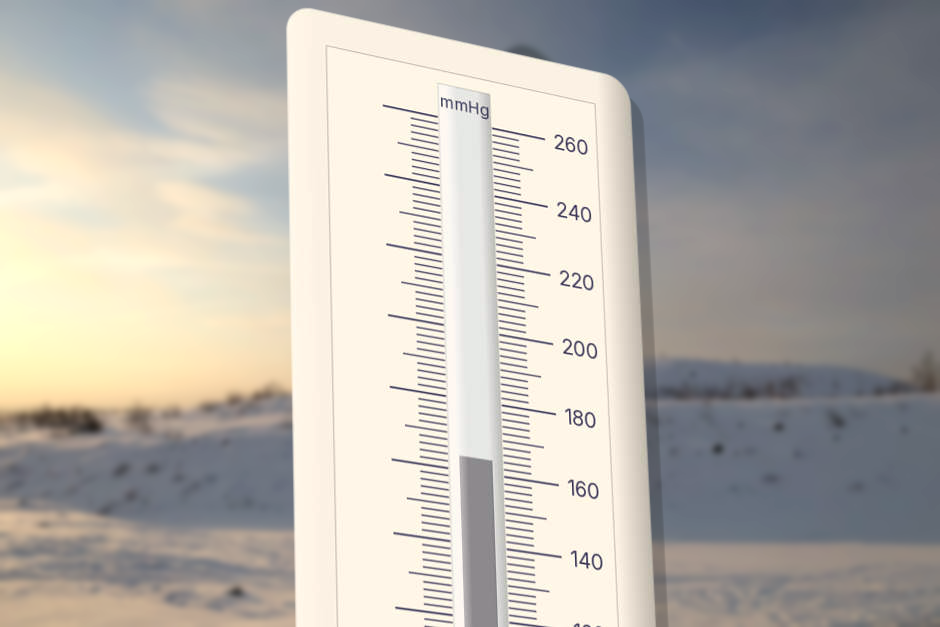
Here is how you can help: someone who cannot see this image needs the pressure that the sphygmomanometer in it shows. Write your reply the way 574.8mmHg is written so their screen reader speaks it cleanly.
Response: 164mmHg
